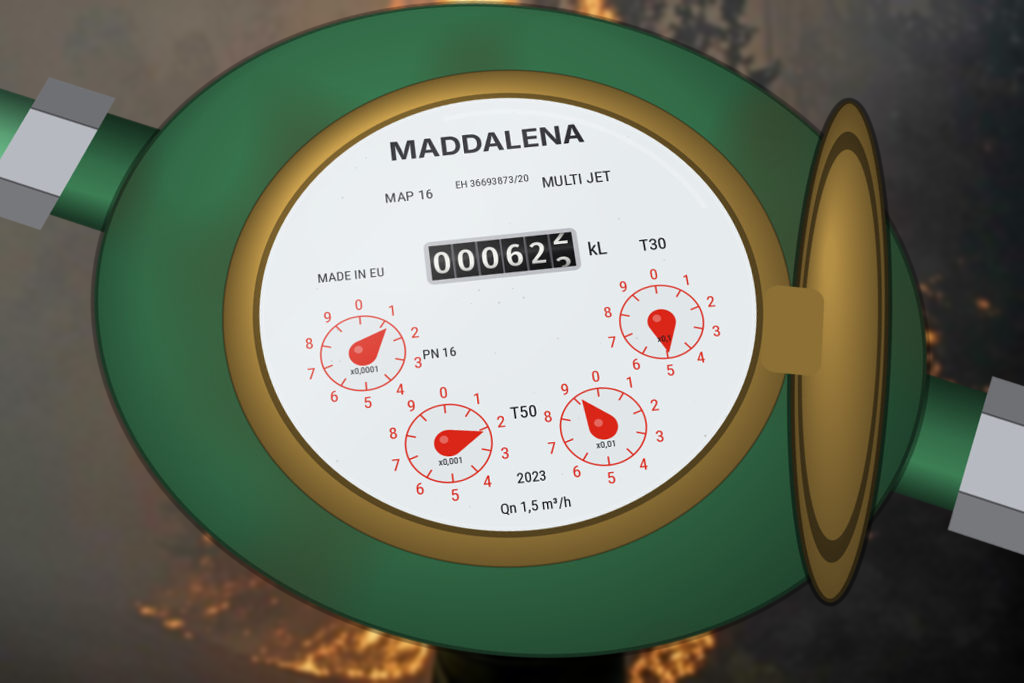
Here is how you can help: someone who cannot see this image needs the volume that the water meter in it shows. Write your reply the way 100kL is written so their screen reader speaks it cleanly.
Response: 622.4921kL
